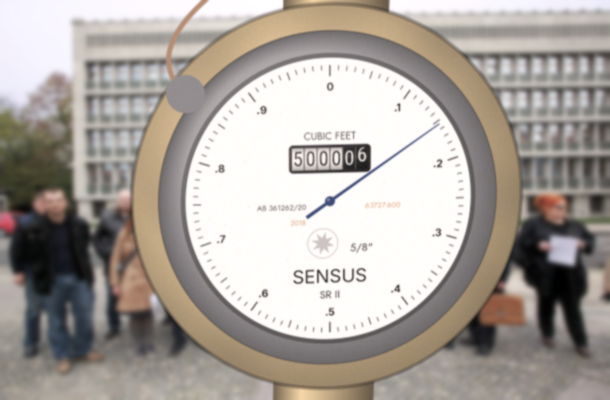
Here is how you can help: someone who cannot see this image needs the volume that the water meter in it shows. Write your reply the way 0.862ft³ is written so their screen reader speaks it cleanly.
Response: 500006.15ft³
